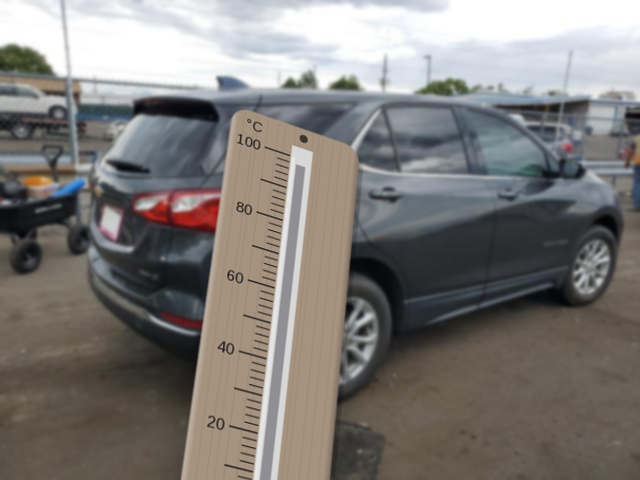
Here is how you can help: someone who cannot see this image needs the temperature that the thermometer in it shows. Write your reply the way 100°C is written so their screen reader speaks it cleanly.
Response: 98°C
